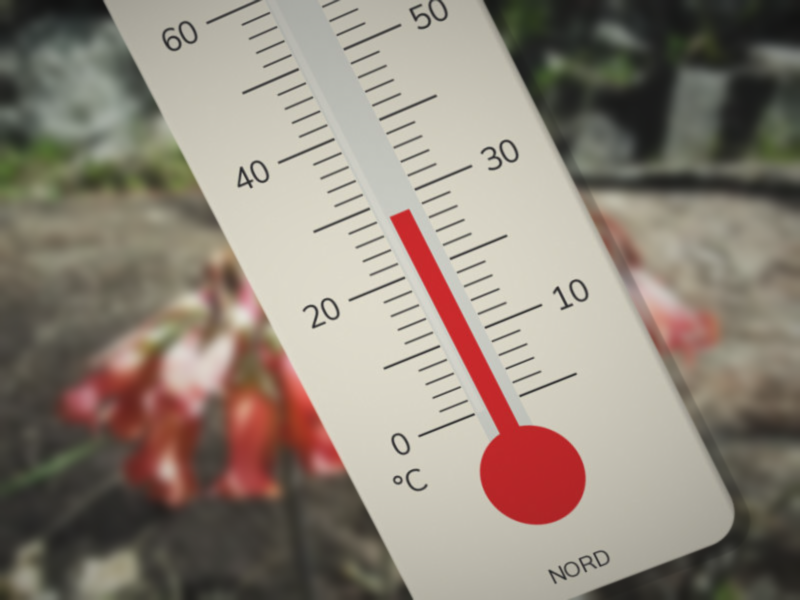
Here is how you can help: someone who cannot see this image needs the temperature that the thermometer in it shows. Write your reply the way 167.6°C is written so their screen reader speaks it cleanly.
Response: 28°C
